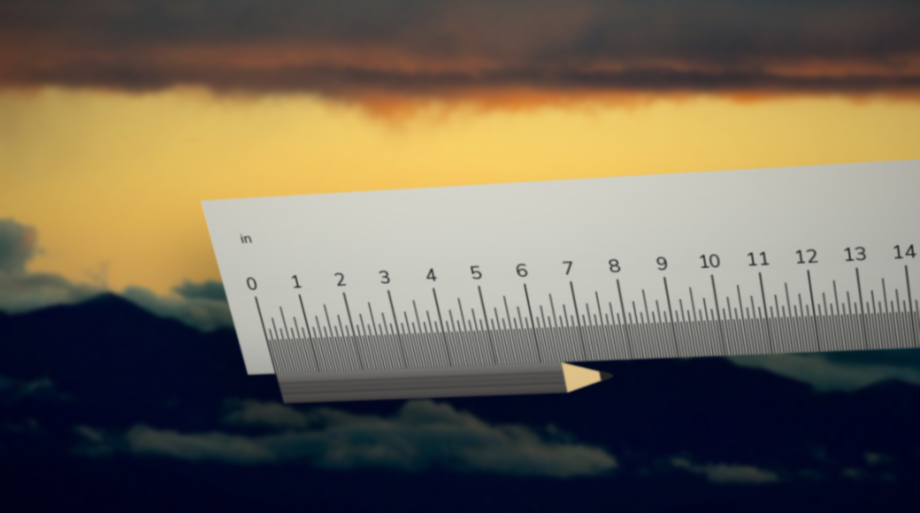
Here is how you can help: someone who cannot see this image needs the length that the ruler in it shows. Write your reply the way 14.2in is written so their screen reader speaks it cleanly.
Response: 7.5in
